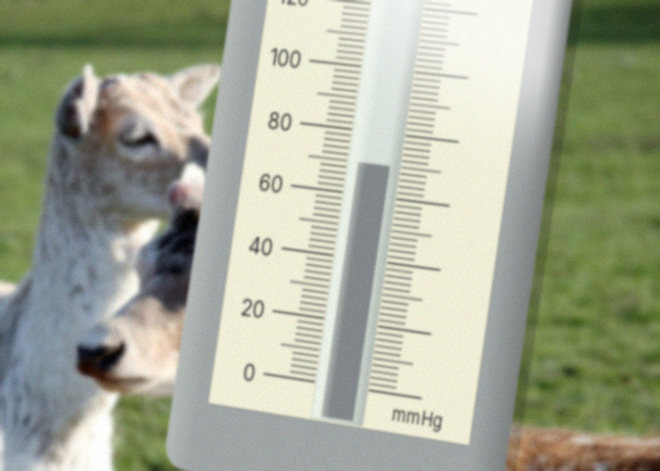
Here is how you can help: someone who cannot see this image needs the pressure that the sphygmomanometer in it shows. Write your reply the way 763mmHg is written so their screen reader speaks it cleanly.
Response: 70mmHg
